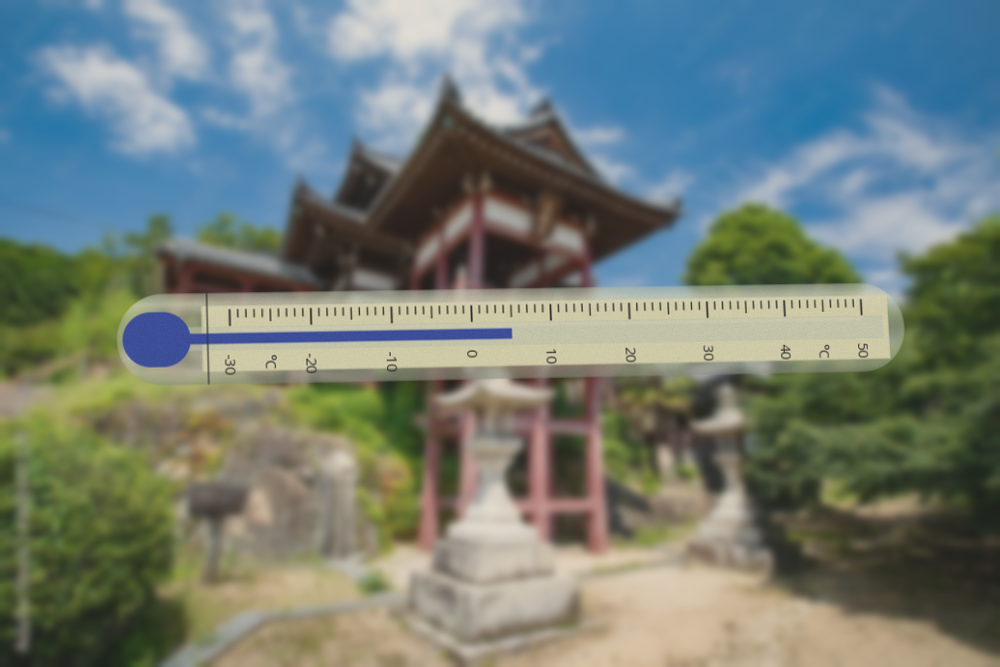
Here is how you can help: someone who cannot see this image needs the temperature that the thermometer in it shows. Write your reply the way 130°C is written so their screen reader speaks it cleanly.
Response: 5°C
